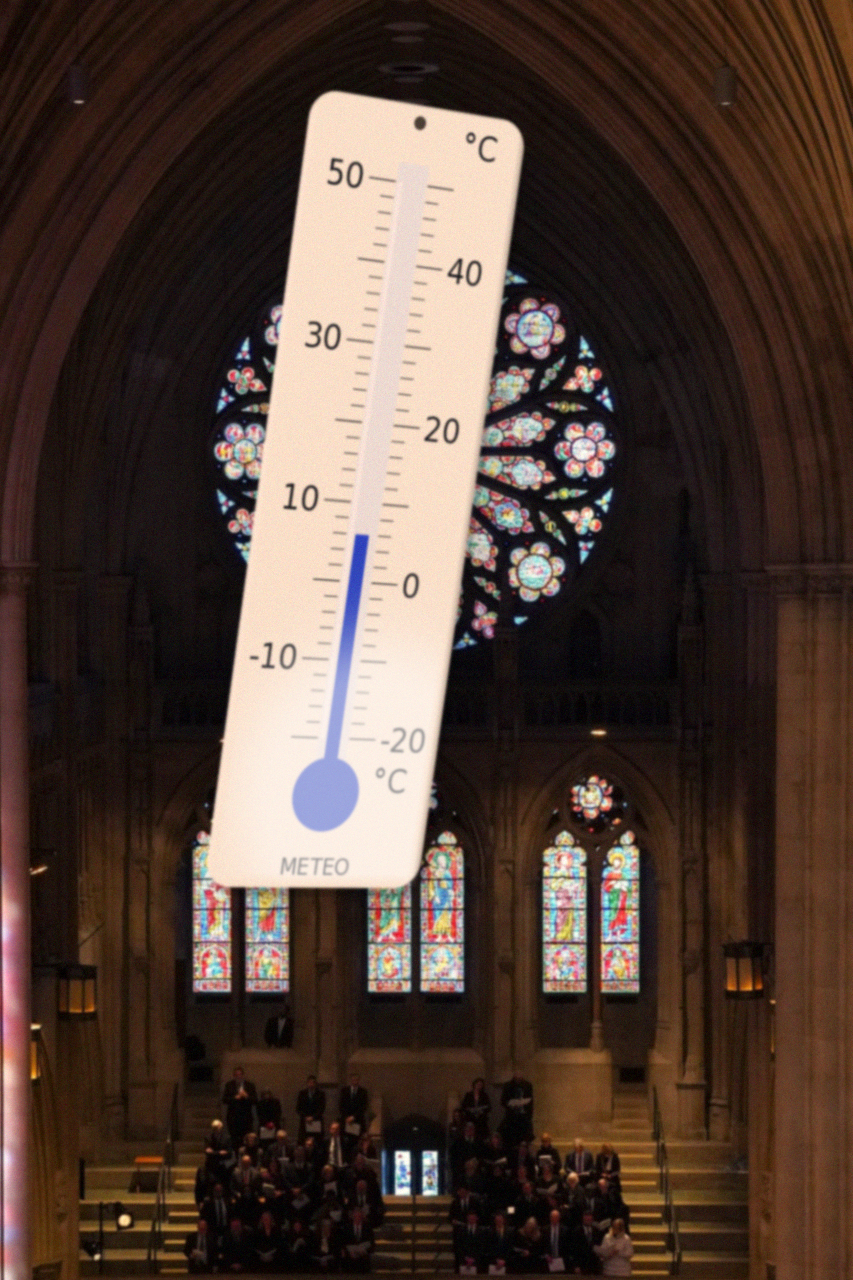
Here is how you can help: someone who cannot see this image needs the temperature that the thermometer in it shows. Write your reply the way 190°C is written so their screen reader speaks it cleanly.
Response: 6°C
